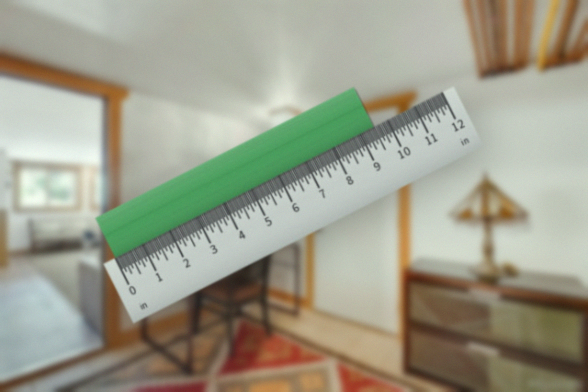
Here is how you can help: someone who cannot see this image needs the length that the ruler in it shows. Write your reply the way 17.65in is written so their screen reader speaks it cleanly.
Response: 9.5in
